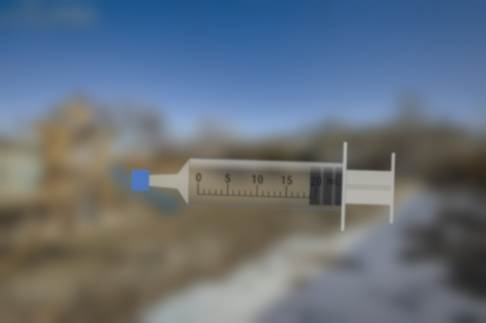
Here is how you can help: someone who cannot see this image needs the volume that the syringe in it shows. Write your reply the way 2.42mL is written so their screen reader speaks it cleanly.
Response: 19mL
